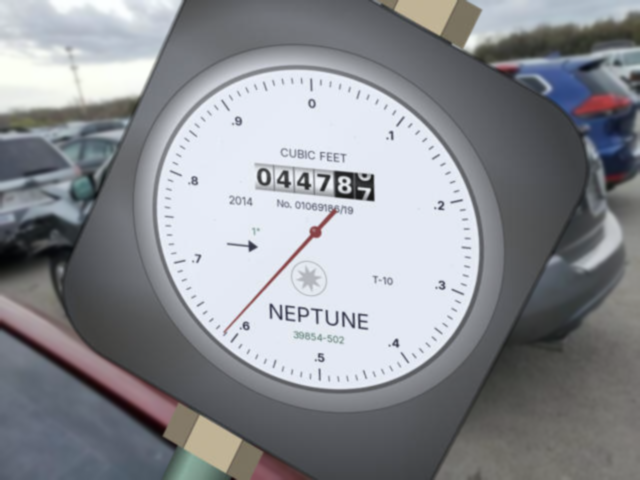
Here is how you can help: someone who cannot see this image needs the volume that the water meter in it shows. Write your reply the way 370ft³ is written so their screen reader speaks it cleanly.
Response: 44786.61ft³
